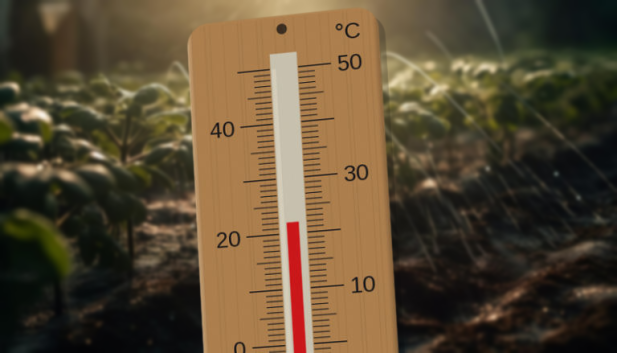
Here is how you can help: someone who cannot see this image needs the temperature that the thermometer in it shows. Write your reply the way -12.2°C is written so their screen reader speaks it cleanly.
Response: 22°C
